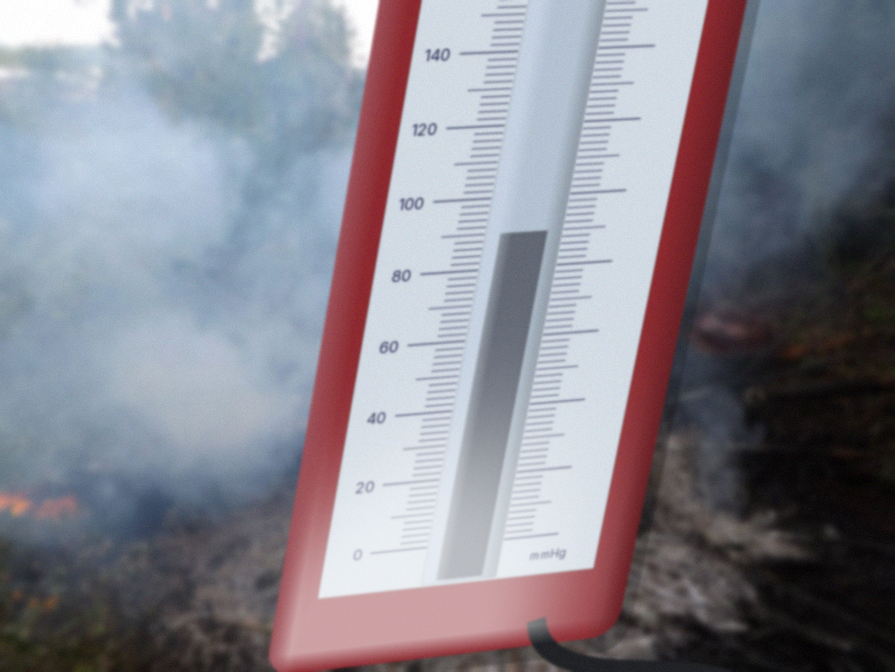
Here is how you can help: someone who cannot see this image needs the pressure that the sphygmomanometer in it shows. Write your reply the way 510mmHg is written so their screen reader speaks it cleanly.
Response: 90mmHg
